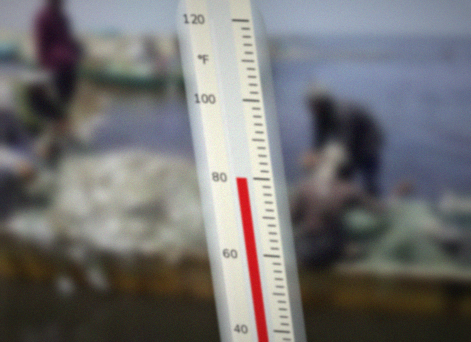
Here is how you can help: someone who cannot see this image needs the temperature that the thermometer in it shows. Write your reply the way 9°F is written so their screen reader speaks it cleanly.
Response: 80°F
